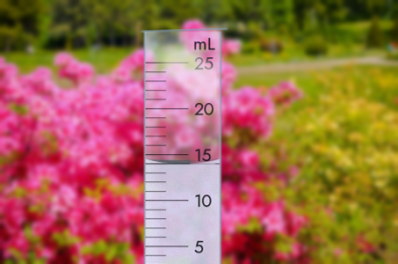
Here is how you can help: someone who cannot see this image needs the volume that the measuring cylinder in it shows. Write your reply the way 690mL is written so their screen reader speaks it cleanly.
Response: 14mL
